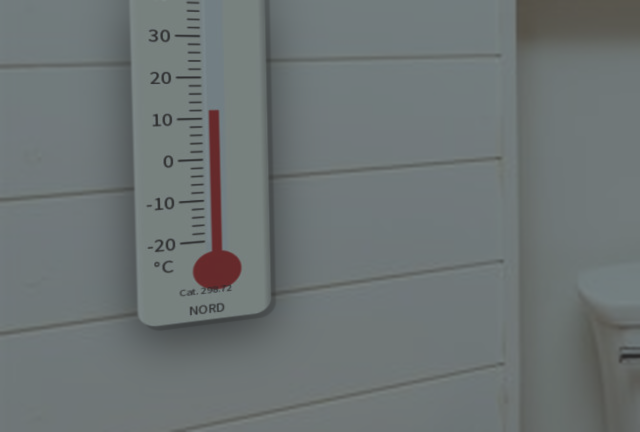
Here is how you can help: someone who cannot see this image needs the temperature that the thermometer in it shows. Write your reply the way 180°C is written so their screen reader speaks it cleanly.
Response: 12°C
